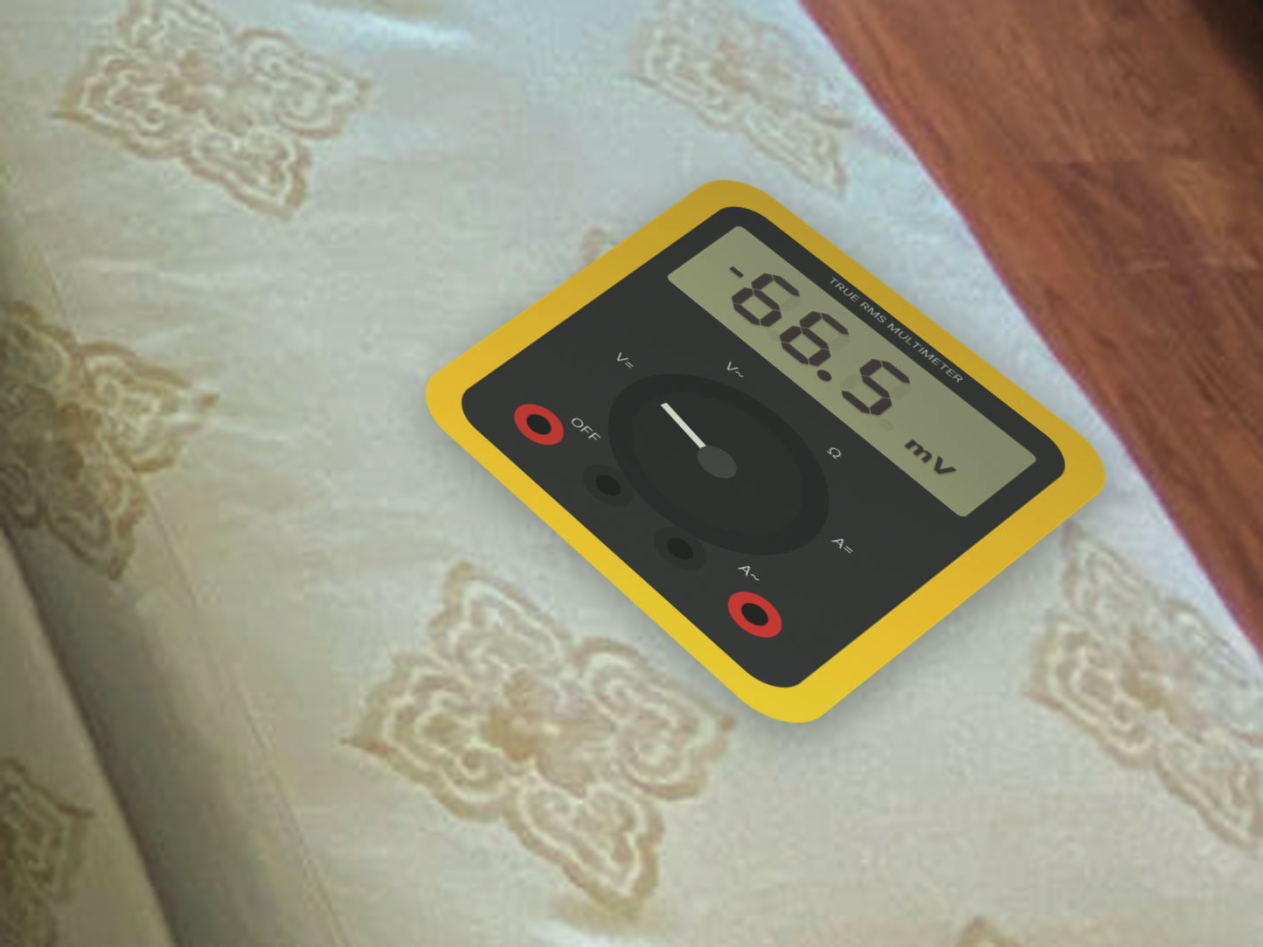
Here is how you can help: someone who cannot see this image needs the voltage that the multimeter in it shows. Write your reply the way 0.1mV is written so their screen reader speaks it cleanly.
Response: -66.5mV
